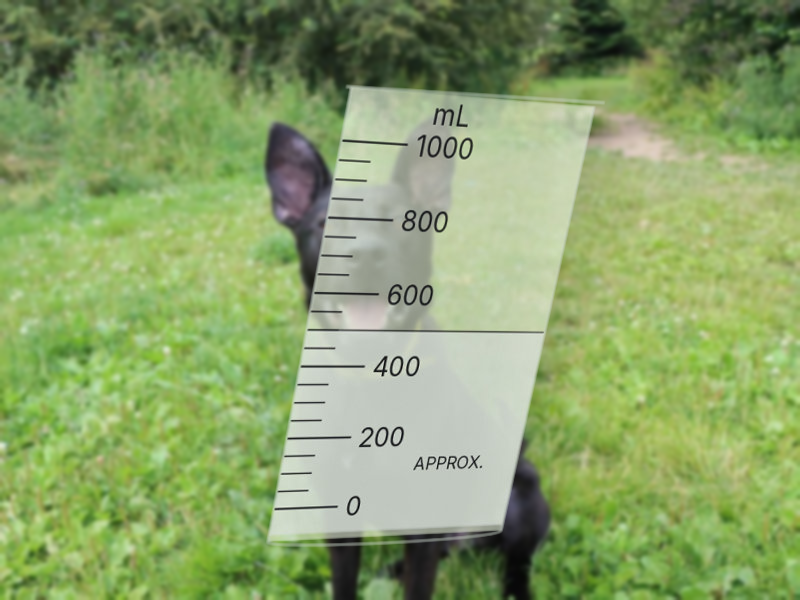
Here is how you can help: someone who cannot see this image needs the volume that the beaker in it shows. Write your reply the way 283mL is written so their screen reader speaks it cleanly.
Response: 500mL
